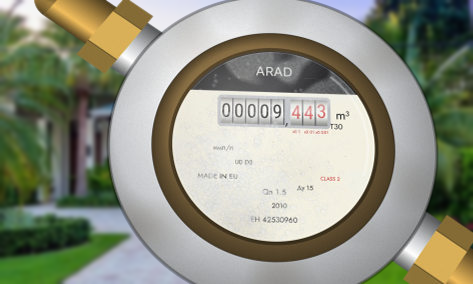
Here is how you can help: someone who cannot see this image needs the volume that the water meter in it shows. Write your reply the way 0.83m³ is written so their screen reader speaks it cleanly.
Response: 9.443m³
